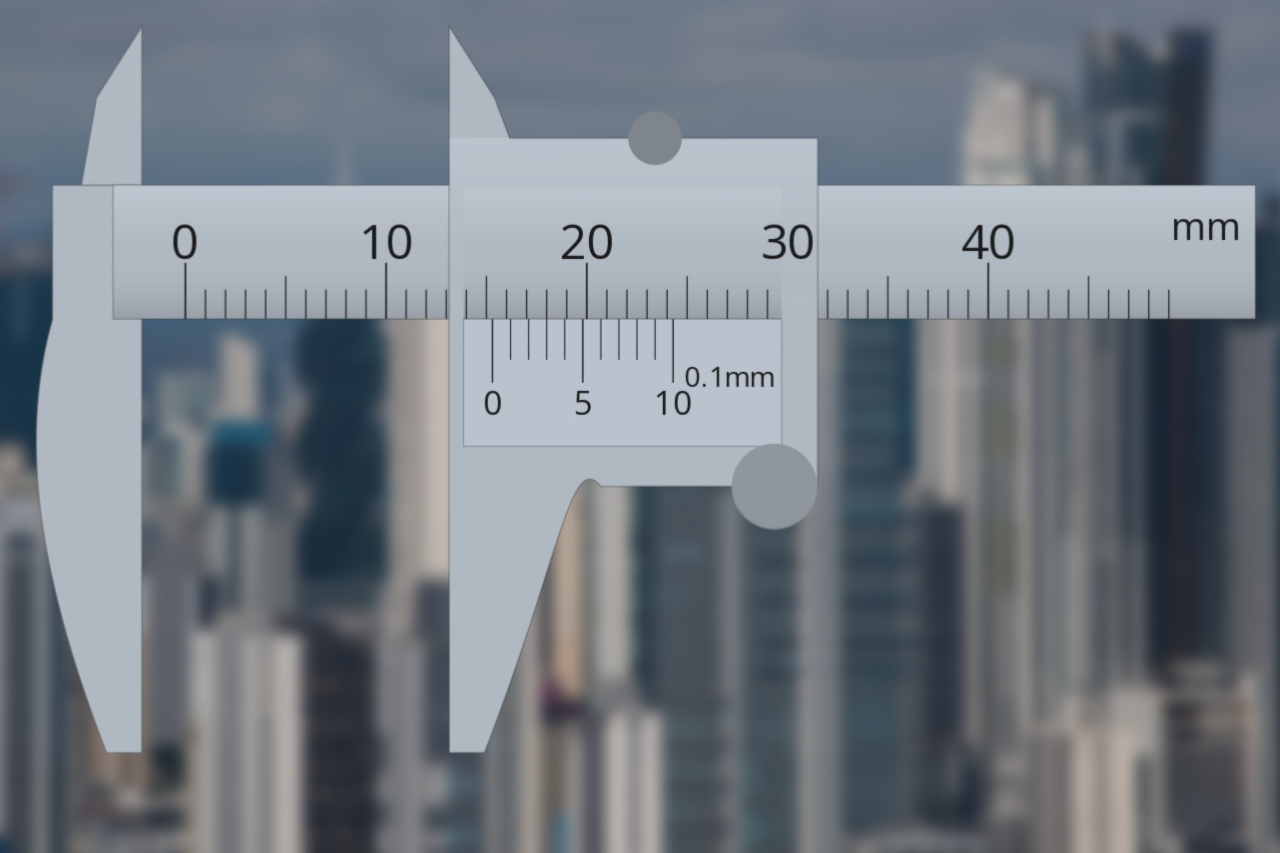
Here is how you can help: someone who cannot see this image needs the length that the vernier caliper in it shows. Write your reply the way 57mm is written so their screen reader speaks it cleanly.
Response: 15.3mm
